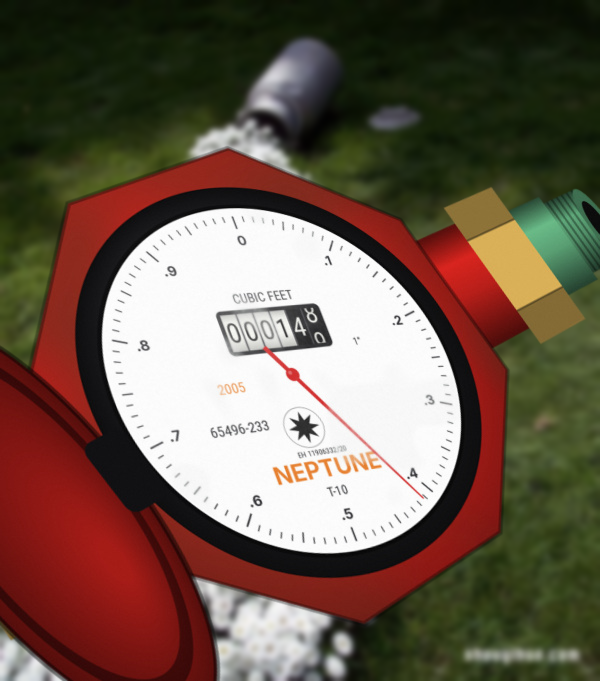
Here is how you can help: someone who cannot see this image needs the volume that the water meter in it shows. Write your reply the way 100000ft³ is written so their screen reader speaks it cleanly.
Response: 148.41ft³
